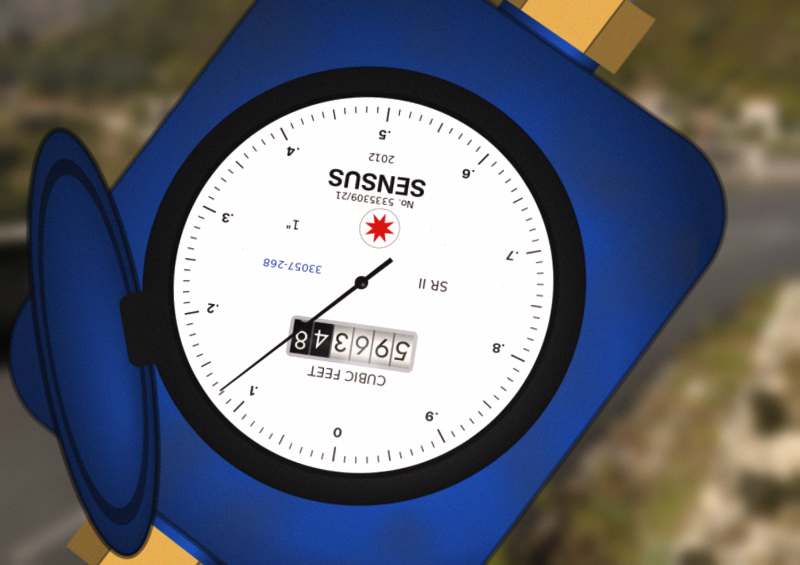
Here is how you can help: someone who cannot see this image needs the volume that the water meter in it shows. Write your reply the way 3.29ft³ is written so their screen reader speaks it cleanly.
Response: 596348.12ft³
